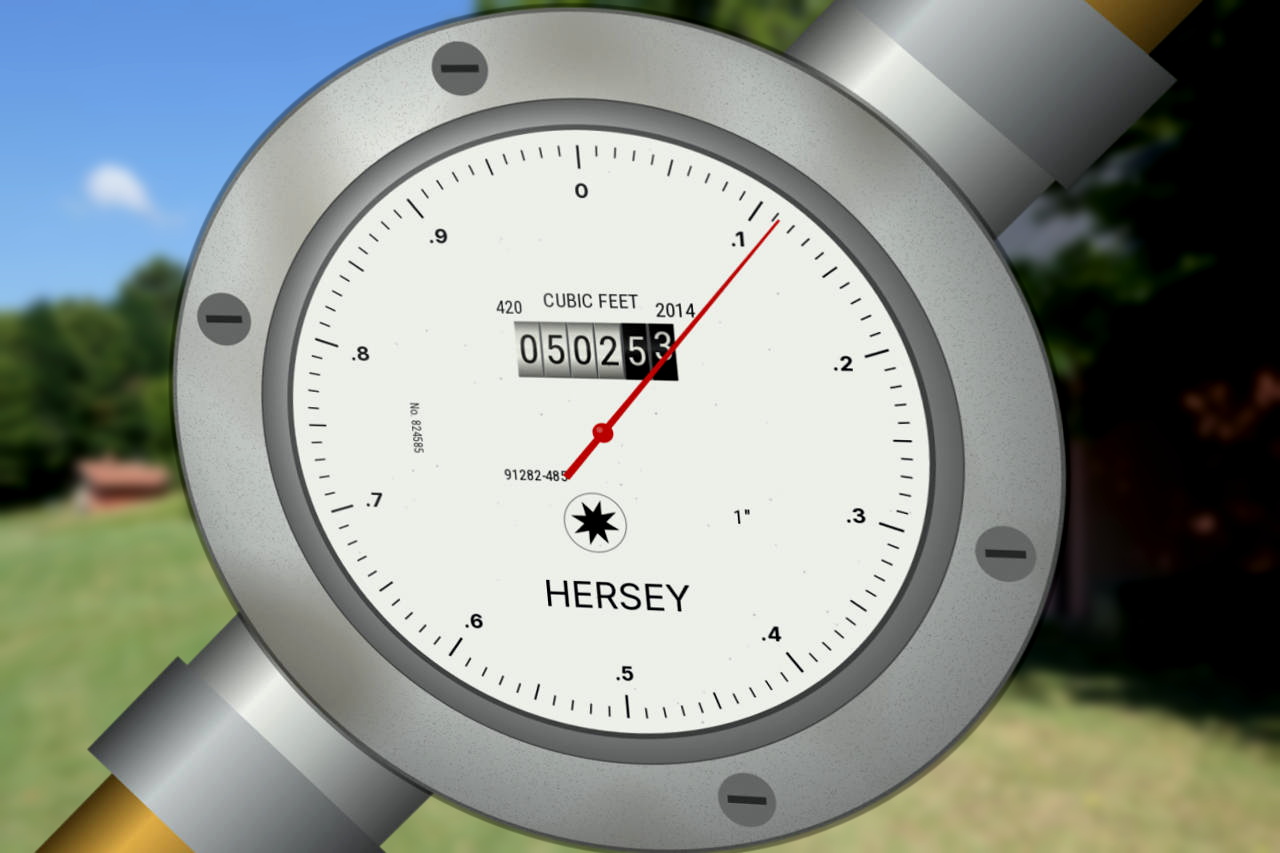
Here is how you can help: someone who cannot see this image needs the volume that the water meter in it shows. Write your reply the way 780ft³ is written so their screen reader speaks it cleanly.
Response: 50253.11ft³
